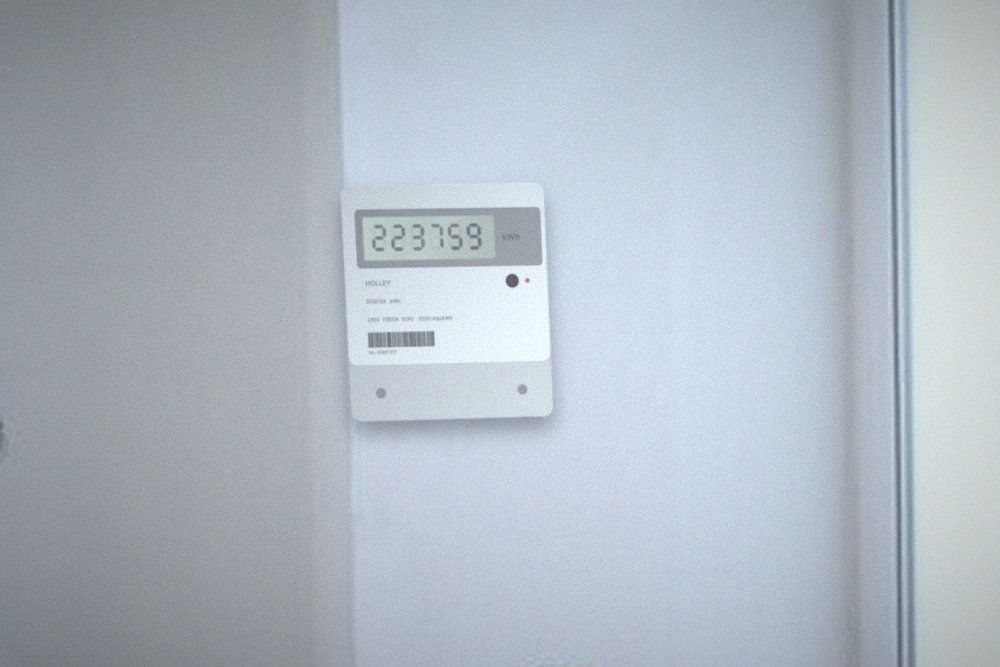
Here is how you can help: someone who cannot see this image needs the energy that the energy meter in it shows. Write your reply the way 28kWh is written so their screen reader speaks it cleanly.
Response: 223759kWh
